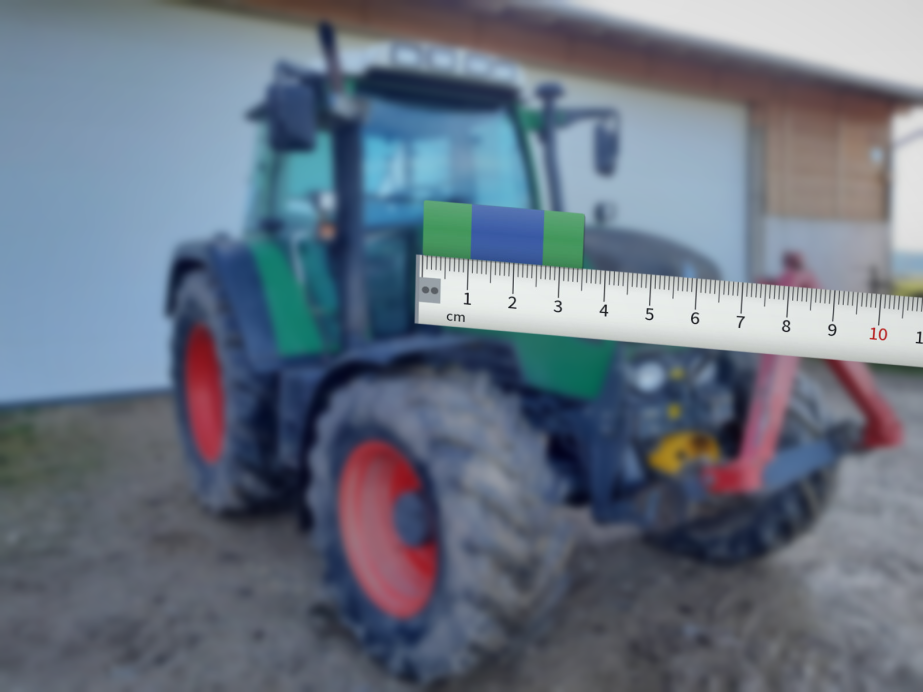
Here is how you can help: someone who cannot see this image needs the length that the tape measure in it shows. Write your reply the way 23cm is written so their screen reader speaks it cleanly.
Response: 3.5cm
